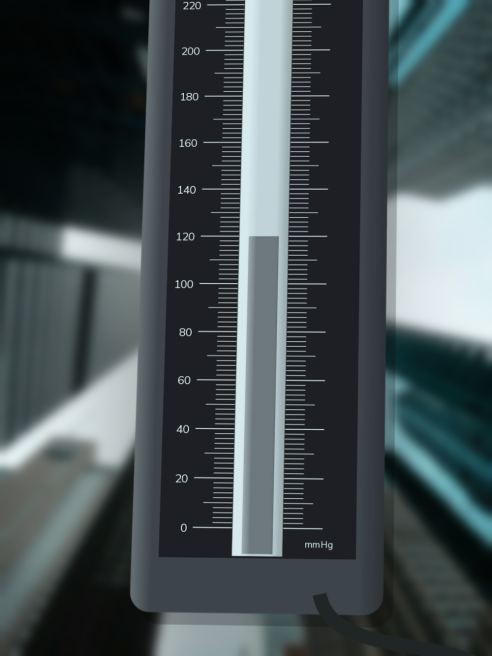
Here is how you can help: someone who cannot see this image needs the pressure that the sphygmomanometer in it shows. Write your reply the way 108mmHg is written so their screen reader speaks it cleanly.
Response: 120mmHg
